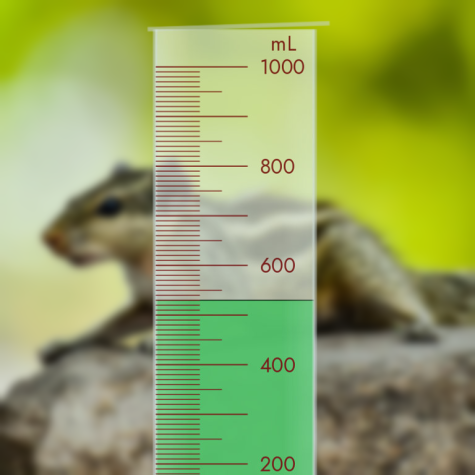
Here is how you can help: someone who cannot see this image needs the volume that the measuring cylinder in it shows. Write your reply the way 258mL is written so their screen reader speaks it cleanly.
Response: 530mL
